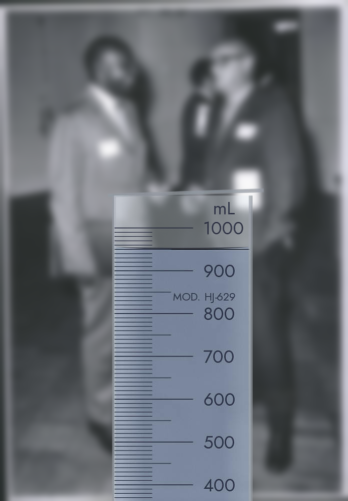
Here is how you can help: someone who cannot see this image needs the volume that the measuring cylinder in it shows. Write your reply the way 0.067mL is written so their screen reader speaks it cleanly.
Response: 950mL
